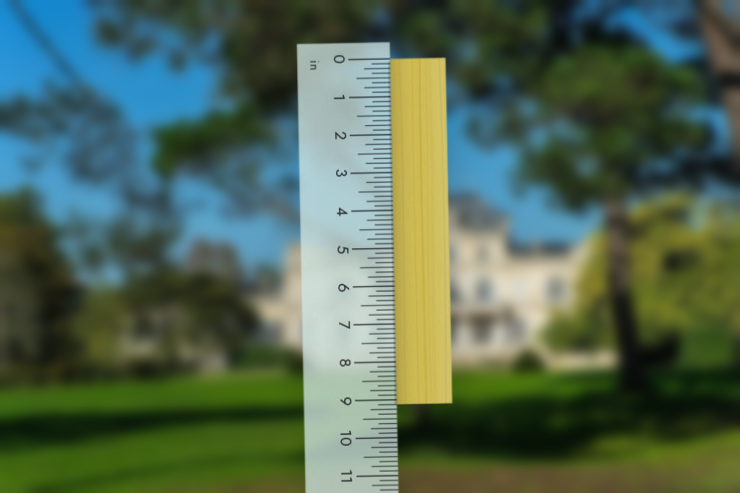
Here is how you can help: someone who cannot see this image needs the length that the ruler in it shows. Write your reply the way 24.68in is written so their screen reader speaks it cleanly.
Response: 9.125in
